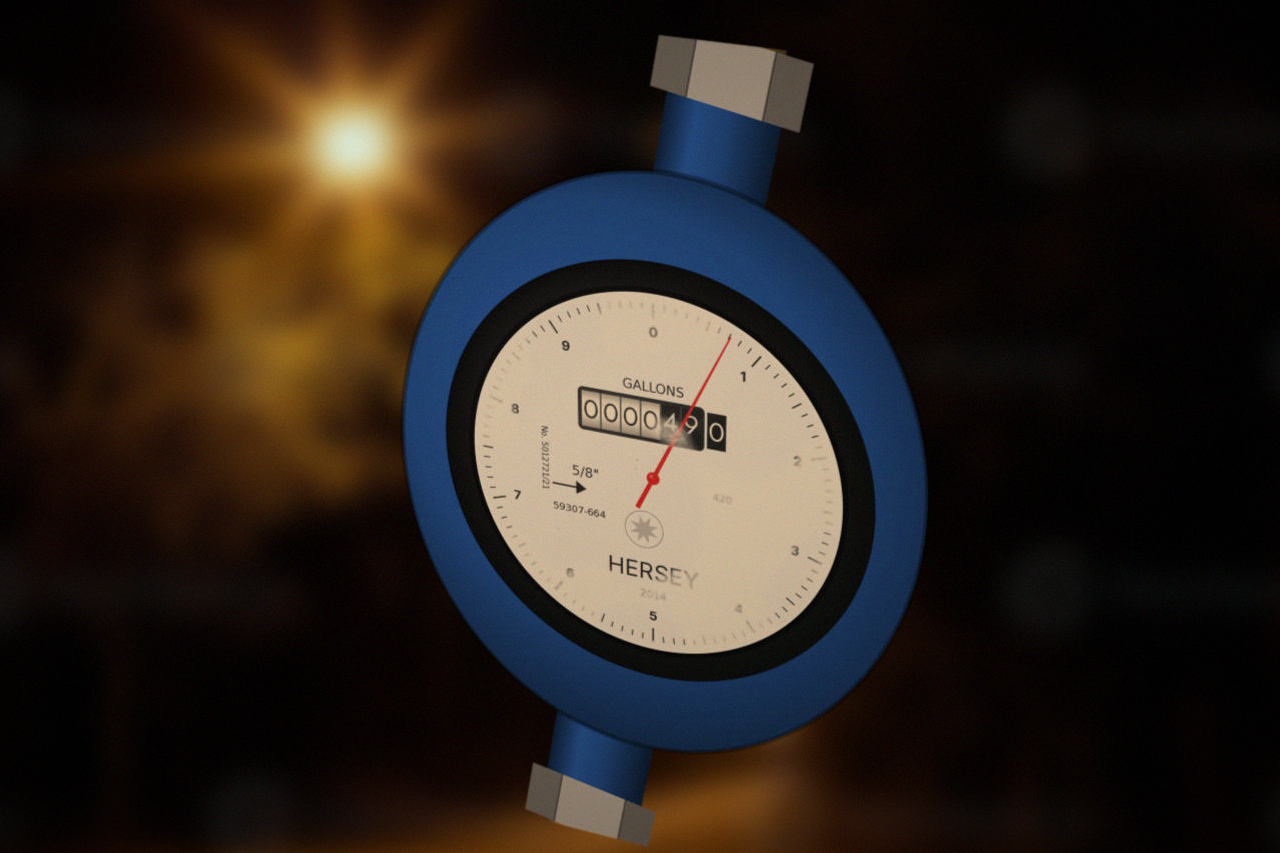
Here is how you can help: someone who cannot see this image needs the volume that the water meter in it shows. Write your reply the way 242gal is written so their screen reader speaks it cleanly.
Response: 490.7gal
